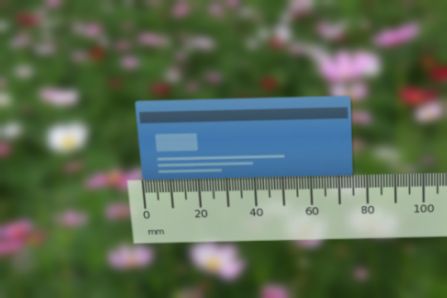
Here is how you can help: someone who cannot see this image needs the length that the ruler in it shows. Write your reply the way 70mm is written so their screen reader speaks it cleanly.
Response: 75mm
